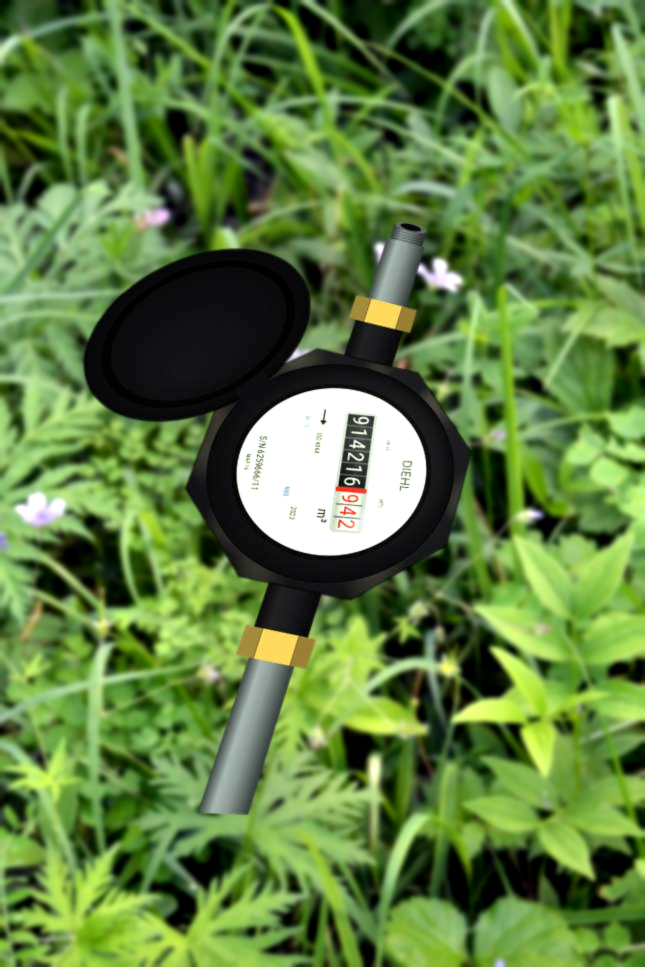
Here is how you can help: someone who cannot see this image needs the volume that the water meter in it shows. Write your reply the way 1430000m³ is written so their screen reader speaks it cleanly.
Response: 914216.942m³
